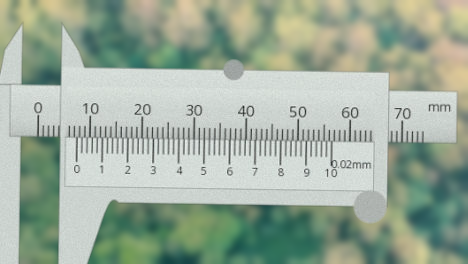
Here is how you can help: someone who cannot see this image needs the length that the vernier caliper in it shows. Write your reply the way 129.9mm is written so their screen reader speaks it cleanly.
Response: 7.5mm
